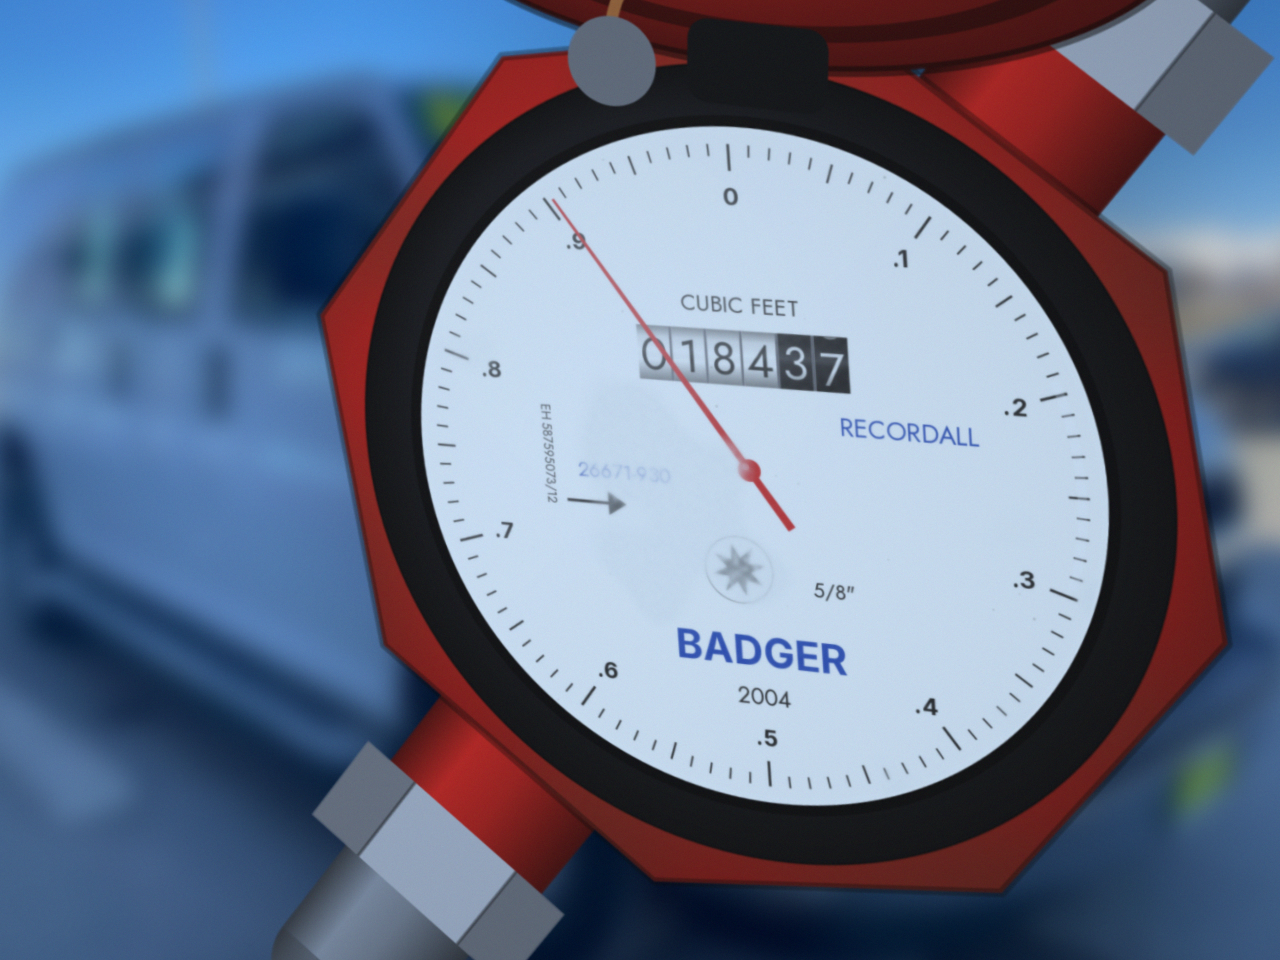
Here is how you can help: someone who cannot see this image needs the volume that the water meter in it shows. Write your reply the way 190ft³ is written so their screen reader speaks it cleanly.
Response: 18436.90ft³
